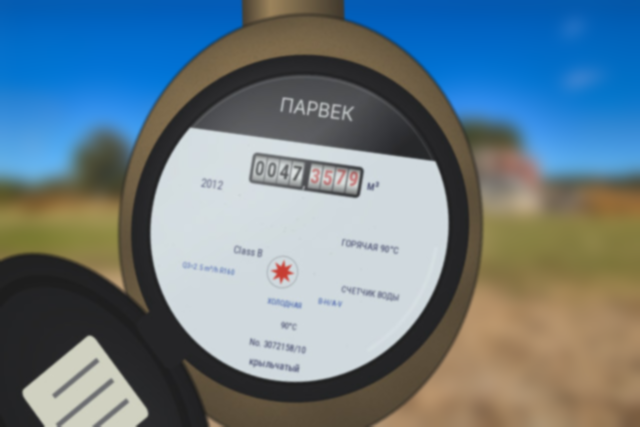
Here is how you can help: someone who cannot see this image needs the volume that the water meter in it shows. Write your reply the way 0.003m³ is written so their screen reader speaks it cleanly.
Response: 47.3579m³
